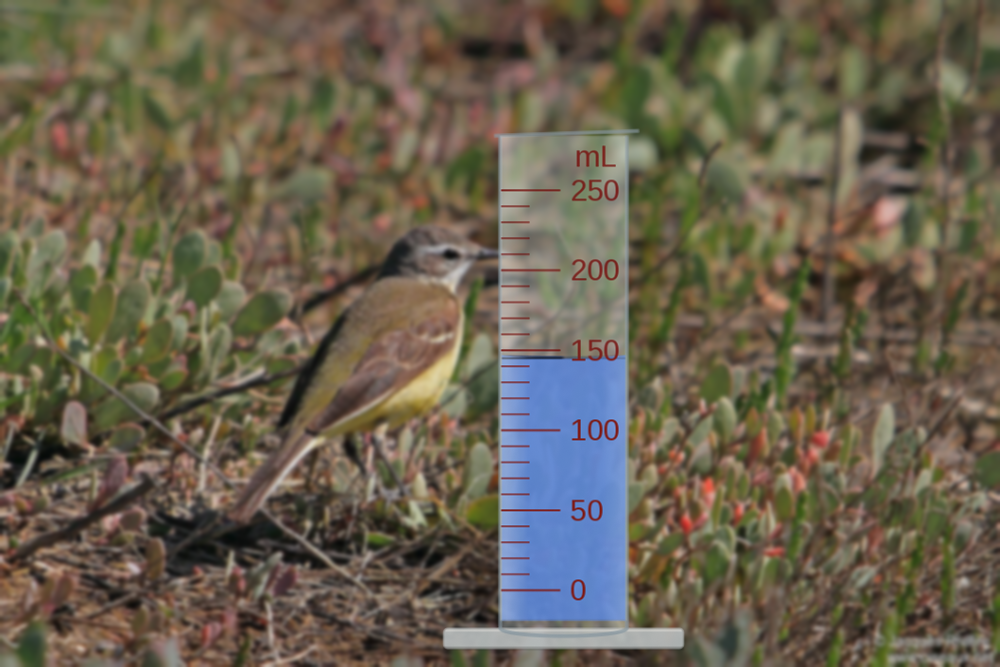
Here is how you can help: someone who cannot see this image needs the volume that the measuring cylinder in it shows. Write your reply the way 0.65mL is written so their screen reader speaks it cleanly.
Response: 145mL
